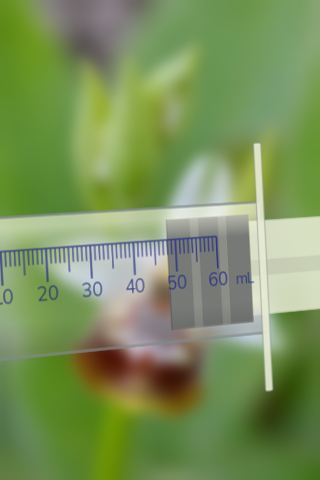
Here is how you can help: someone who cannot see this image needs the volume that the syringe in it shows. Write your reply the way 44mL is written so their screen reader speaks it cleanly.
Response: 48mL
